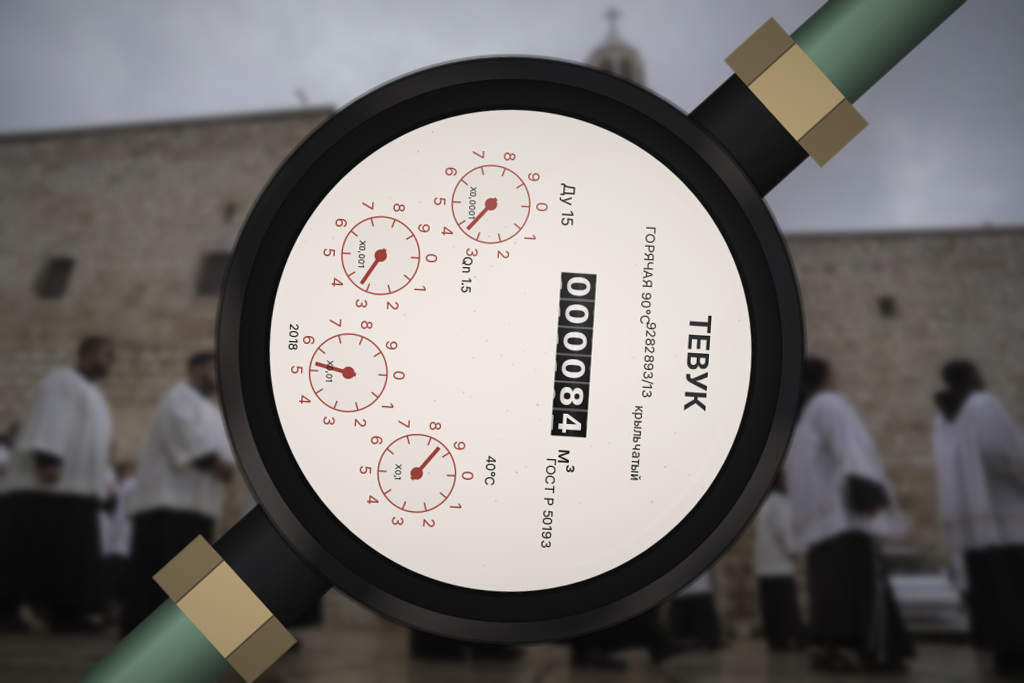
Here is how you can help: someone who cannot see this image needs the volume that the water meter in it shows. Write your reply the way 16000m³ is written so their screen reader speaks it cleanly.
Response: 84.8533m³
